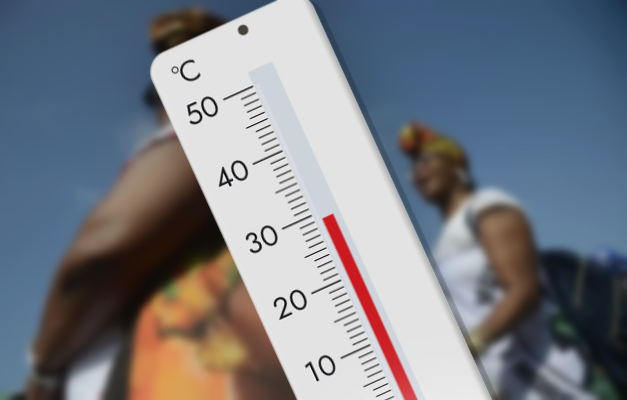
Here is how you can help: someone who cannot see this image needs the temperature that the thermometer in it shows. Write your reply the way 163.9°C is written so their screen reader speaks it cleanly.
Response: 29°C
